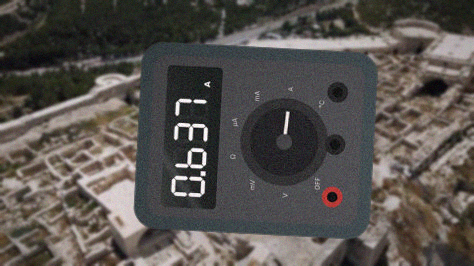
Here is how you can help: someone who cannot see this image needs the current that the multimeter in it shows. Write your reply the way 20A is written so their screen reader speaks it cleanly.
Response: 0.637A
